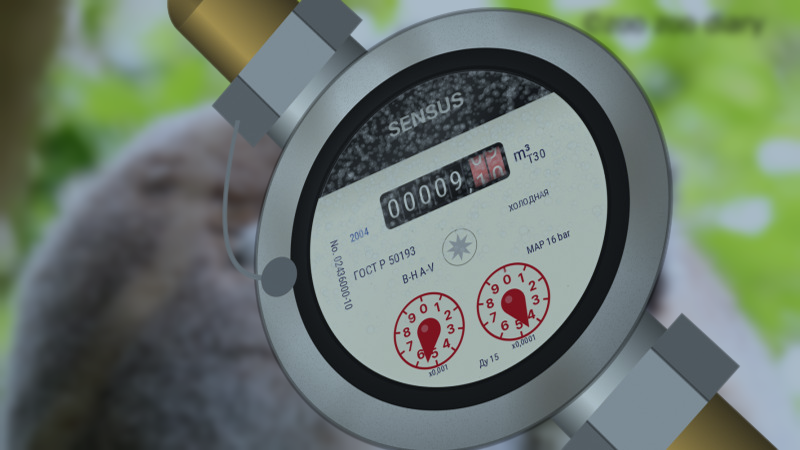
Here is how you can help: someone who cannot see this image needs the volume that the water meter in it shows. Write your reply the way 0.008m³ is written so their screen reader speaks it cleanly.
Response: 9.0954m³
